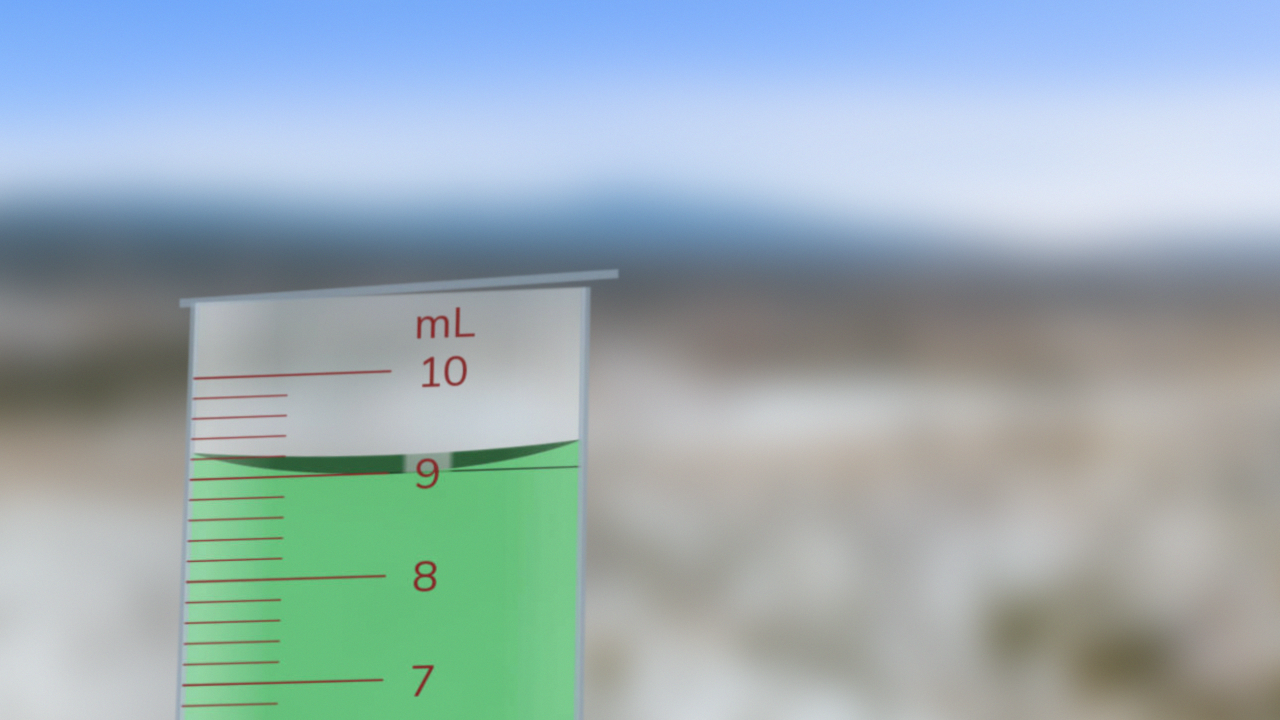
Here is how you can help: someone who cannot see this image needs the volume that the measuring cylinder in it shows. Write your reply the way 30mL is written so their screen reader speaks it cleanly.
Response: 9mL
